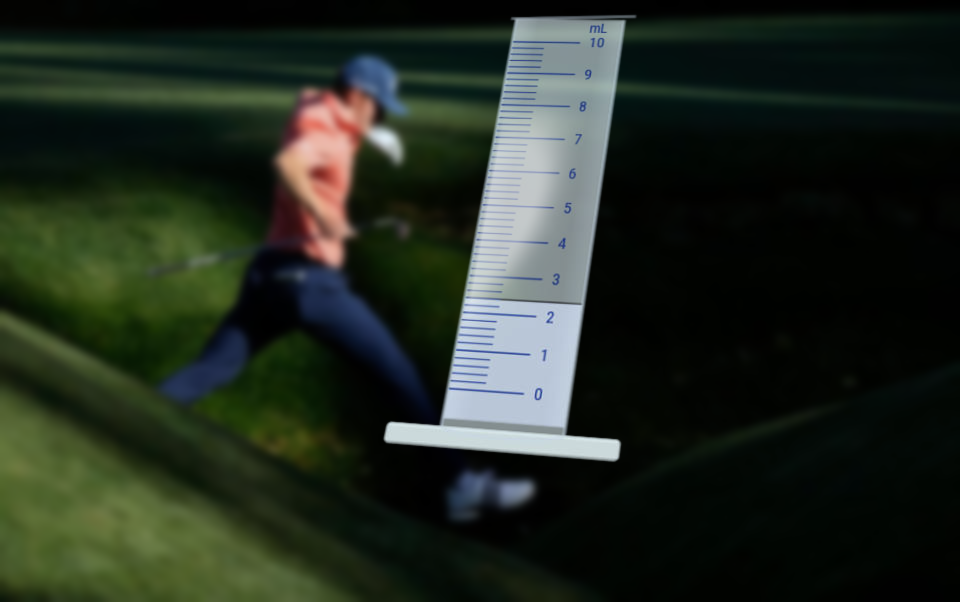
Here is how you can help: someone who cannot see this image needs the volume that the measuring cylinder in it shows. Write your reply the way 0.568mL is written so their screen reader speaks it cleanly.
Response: 2.4mL
